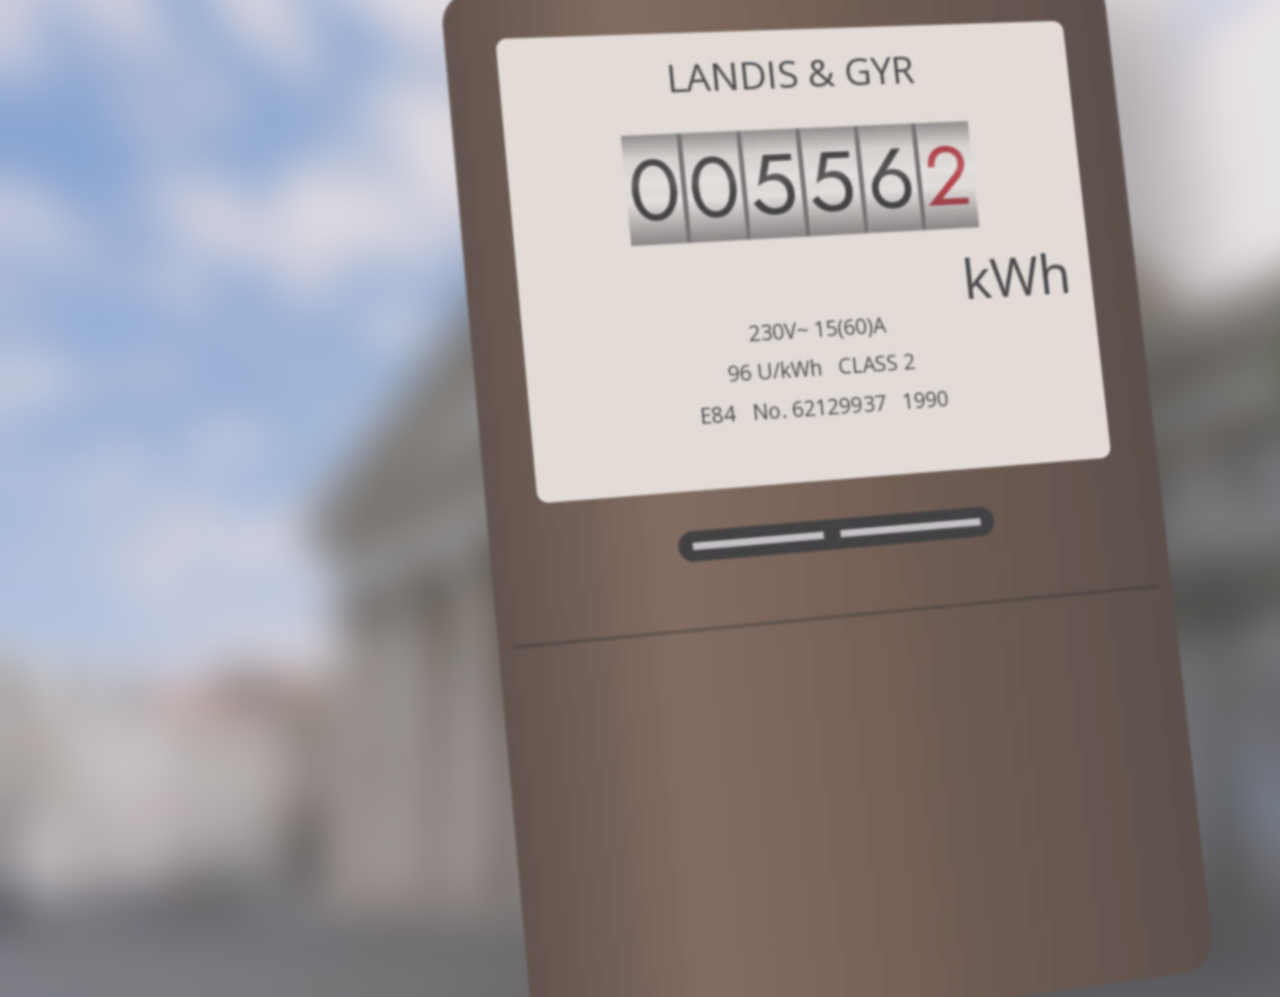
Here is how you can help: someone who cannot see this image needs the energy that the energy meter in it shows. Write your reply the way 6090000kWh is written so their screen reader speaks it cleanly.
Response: 556.2kWh
